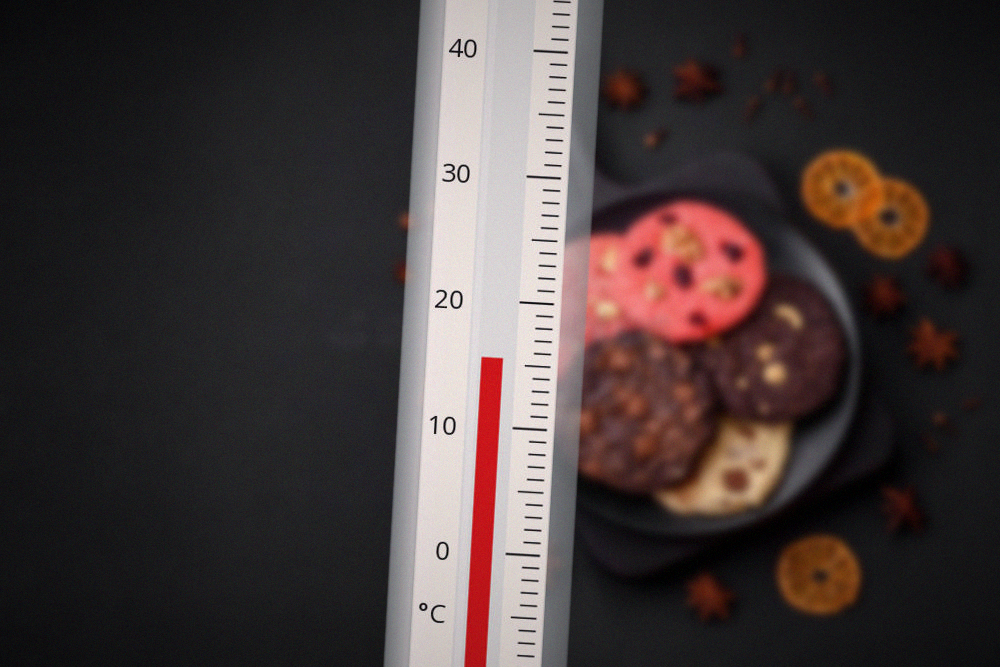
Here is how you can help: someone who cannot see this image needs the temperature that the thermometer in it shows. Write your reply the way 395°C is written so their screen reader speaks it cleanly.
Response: 15.5°C
